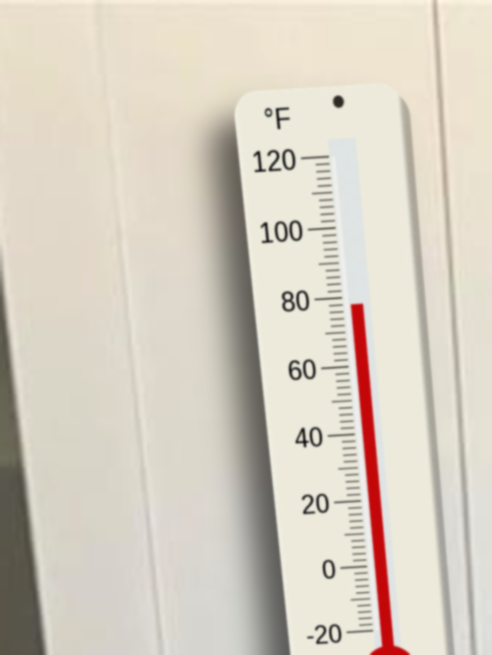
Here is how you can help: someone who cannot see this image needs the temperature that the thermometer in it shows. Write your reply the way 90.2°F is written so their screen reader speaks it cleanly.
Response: 78°F
